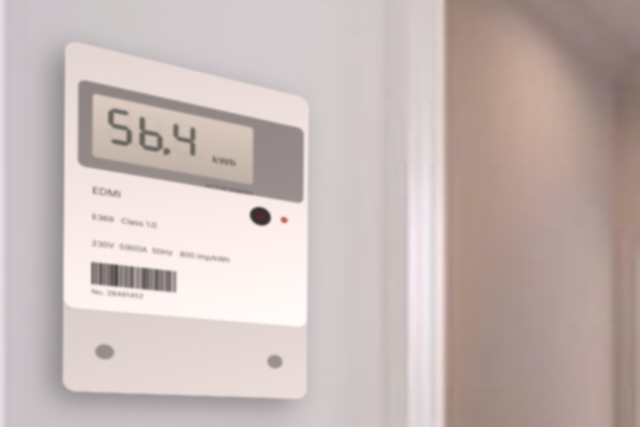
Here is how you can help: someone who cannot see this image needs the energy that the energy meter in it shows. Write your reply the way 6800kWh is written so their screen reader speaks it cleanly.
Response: 56.4kWh
